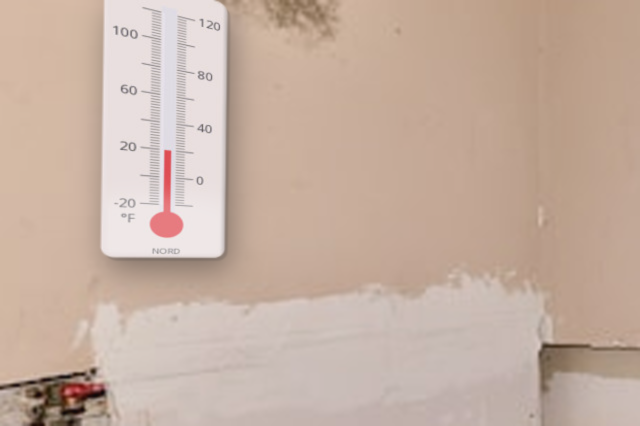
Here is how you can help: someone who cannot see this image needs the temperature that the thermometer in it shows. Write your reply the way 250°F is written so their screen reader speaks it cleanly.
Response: 20°F
